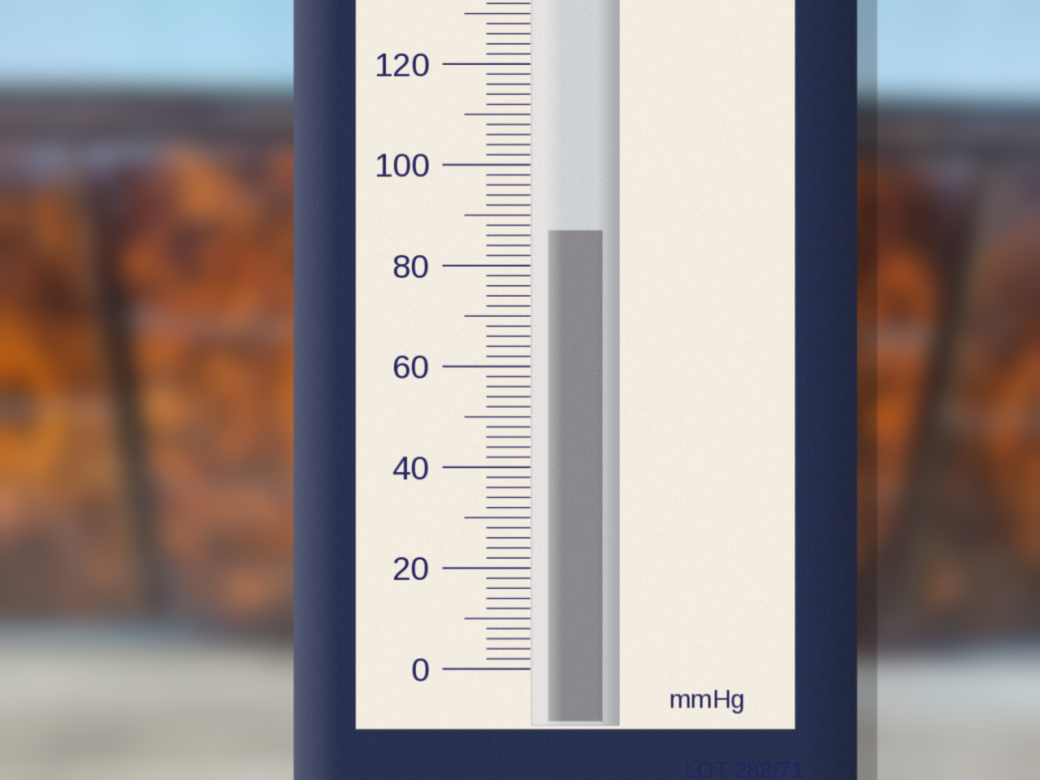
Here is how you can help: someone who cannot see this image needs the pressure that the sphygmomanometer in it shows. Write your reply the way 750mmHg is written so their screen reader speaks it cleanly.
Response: 87mmHg
